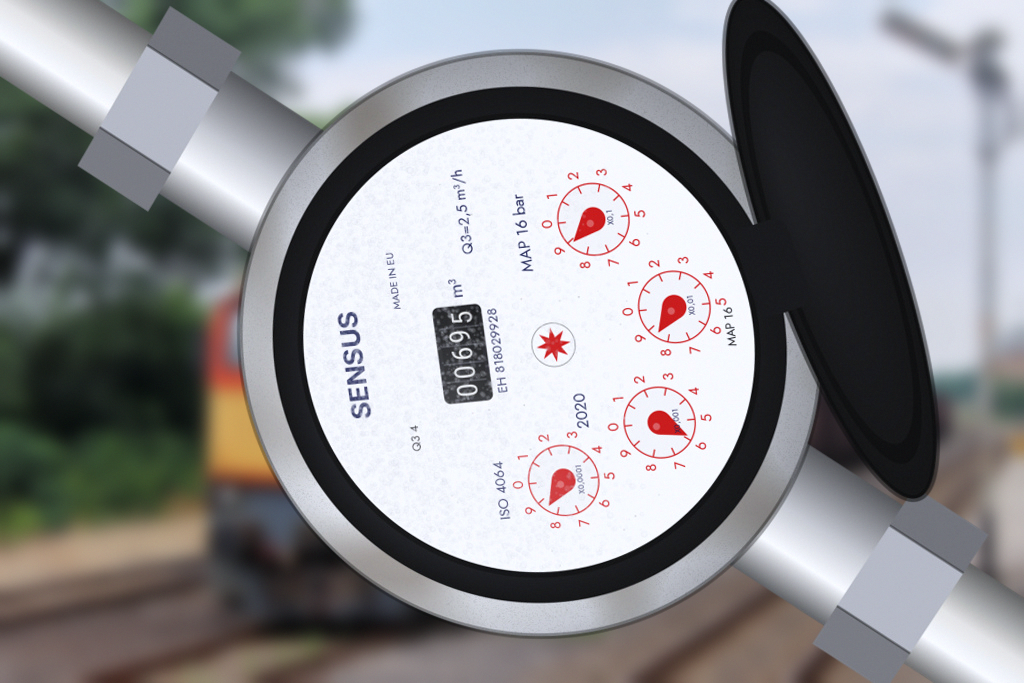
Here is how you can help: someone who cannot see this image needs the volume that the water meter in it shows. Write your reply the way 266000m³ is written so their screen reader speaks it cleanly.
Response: 694.8858m³
